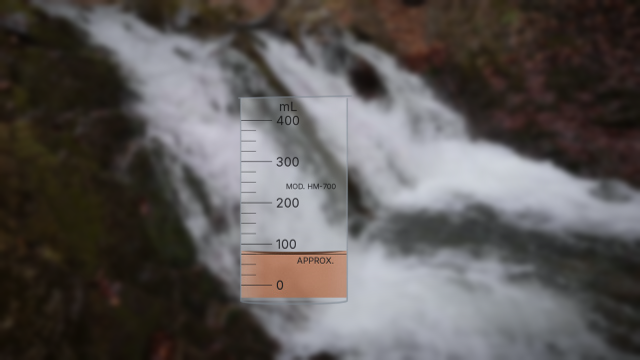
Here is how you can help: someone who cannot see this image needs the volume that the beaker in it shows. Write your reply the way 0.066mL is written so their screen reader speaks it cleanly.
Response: 75mL
